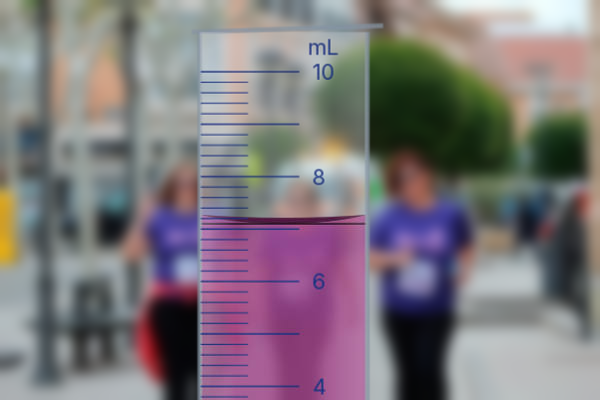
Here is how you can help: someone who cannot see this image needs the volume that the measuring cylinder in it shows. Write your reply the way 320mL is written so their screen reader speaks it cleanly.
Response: 7.1mL
